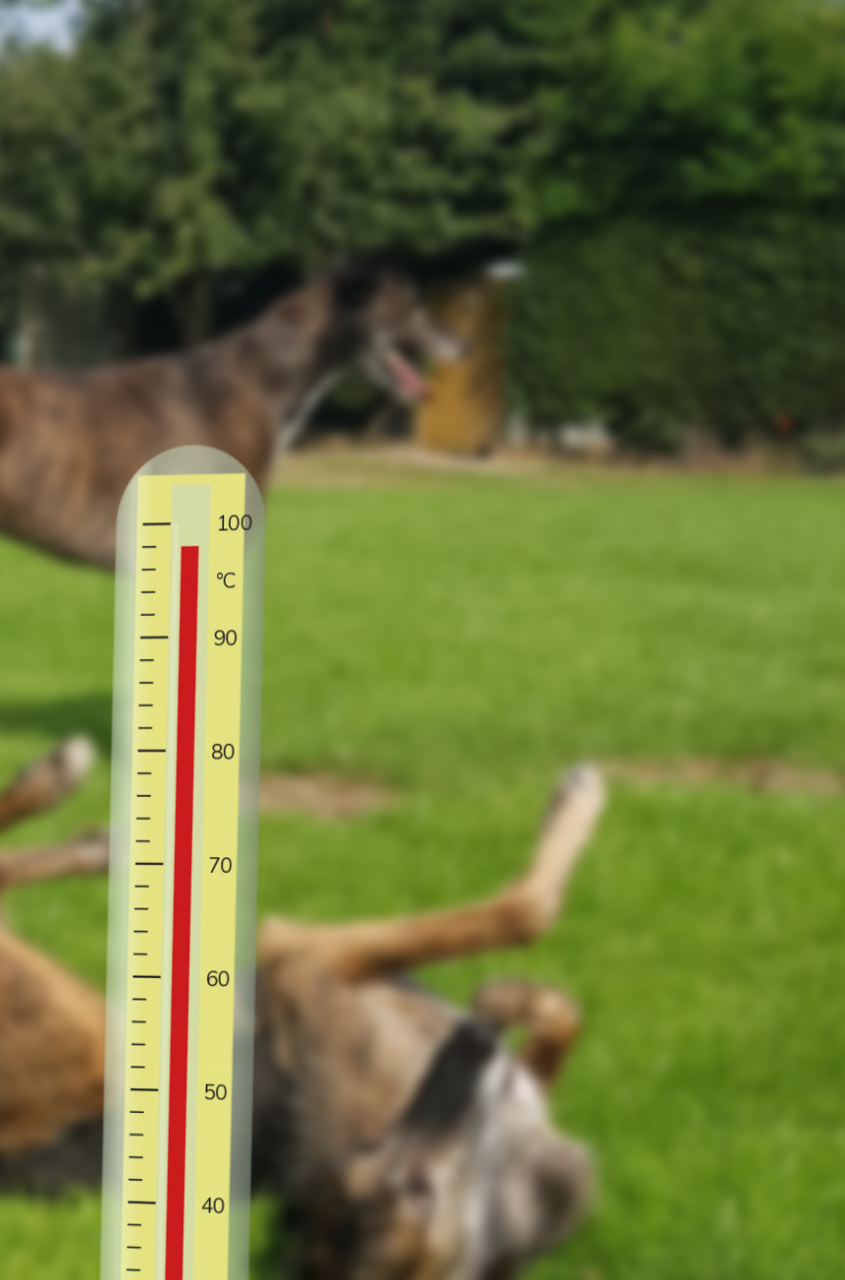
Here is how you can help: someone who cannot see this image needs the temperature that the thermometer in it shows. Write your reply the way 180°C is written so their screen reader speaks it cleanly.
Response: 98°C
